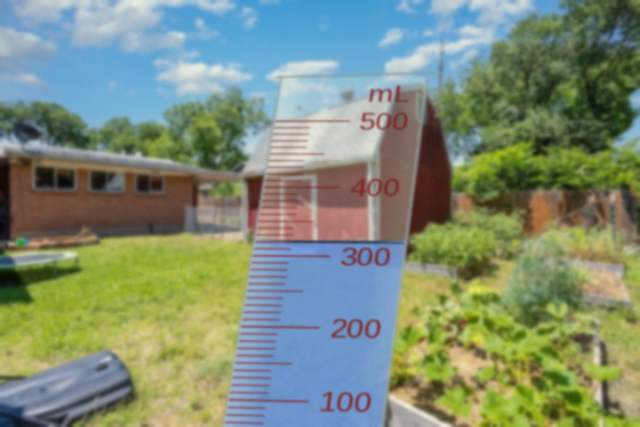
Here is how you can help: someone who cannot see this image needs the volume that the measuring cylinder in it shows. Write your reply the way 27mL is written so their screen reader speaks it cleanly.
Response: 320mL
